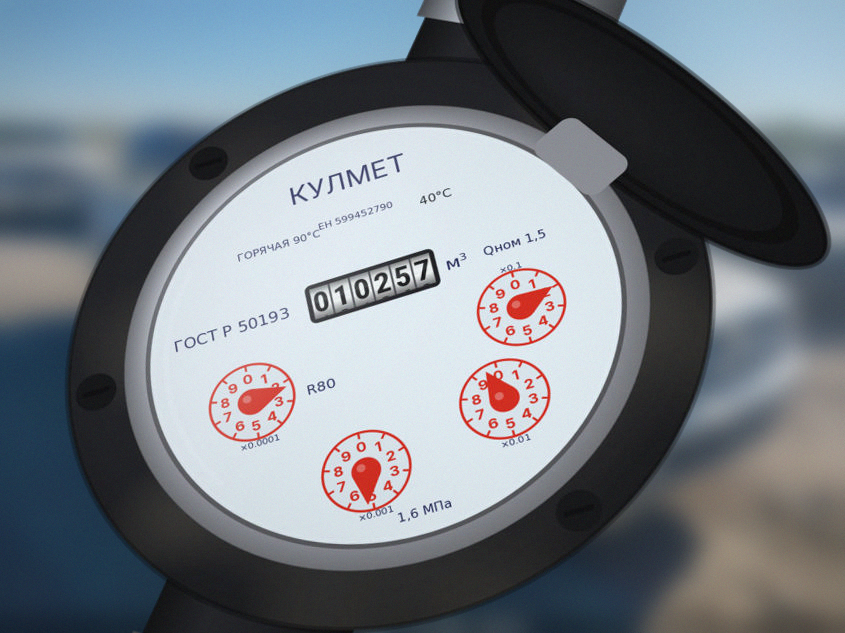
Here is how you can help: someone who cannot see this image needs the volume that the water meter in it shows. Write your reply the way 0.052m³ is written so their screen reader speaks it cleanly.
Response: 10257.1952m³
